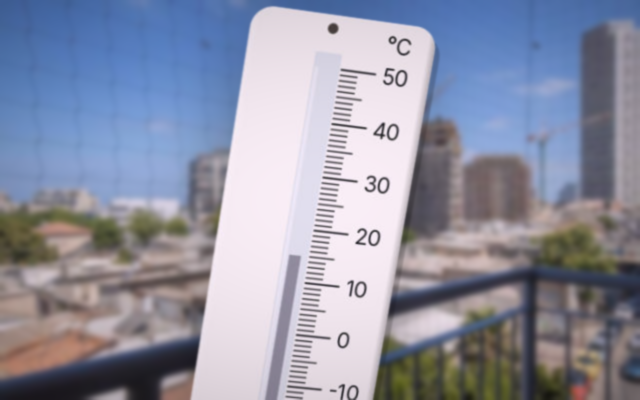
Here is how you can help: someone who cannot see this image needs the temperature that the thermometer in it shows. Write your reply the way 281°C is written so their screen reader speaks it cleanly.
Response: 15°C
